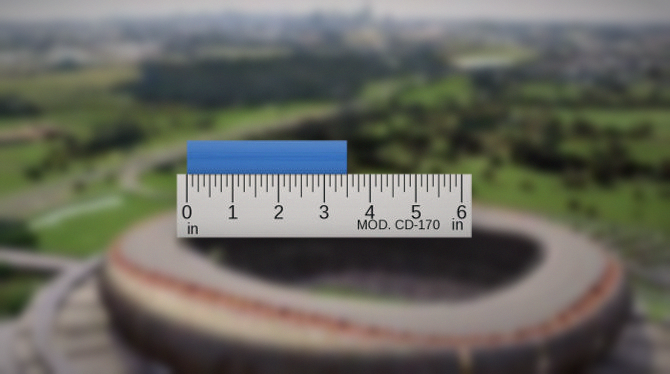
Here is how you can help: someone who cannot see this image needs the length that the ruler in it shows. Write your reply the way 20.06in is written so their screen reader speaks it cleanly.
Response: 3.5in
